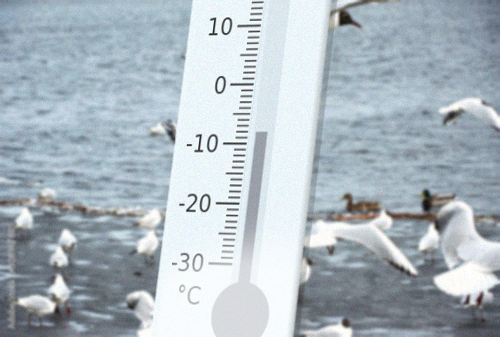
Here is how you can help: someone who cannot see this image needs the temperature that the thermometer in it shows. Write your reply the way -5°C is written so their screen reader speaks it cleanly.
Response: -8°C
